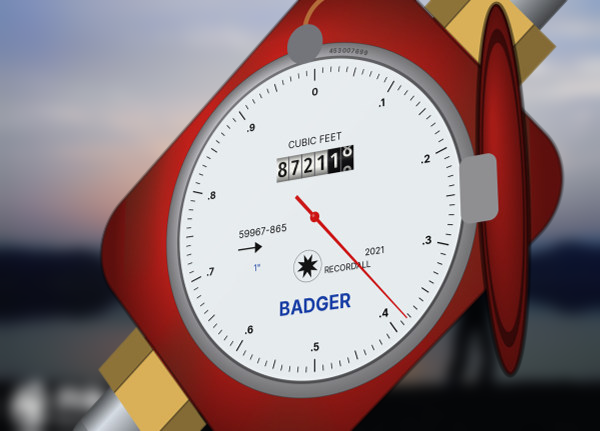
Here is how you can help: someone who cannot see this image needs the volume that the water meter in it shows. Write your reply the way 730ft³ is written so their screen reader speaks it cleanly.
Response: 872118.38ft³
